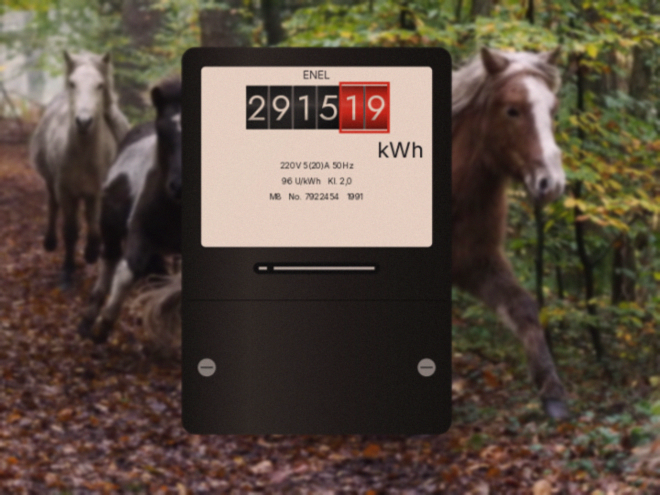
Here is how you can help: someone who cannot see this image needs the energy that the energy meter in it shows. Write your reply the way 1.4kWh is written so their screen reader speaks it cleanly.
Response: 2915.19kWh
